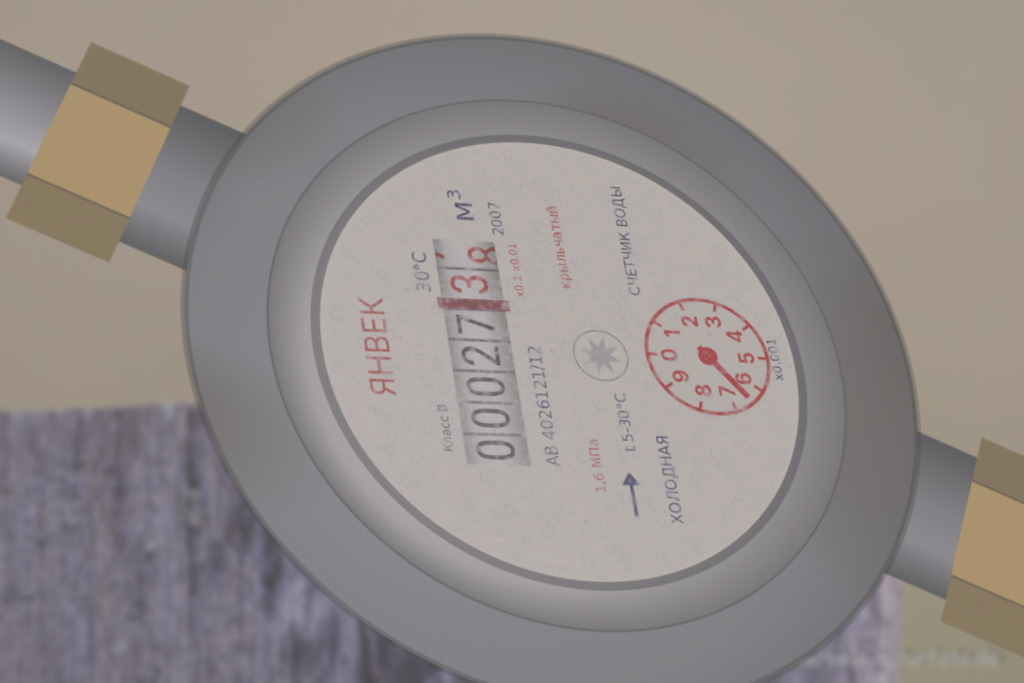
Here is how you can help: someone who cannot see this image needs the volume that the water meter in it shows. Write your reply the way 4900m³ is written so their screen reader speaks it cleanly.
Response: 27.376m³
